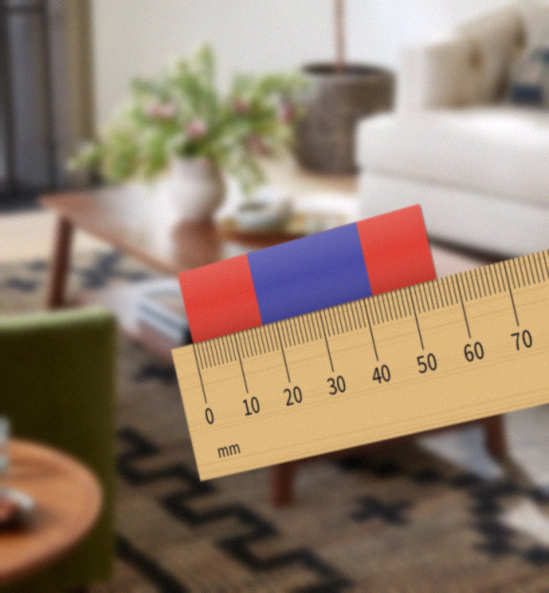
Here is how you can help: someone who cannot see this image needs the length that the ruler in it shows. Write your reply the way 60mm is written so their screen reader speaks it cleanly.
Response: 56mm
